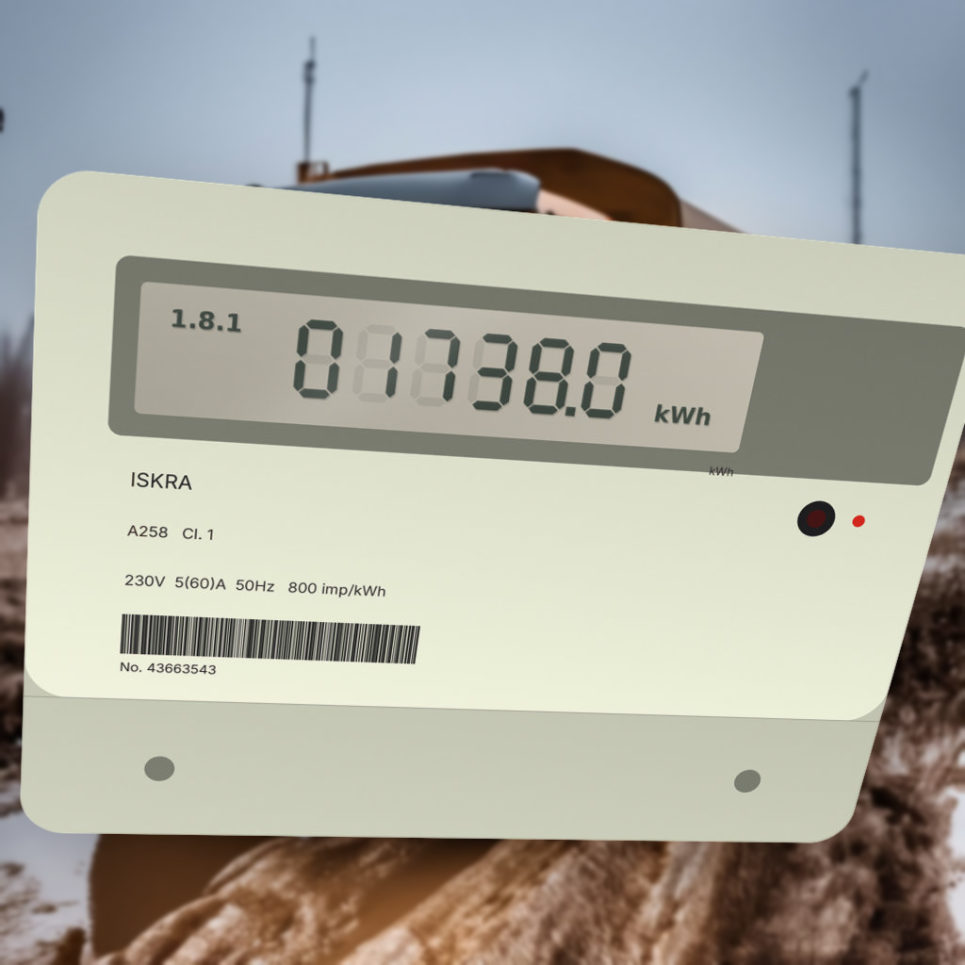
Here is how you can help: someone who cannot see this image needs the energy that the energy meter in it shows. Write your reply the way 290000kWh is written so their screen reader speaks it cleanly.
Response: 1738.0kWh
